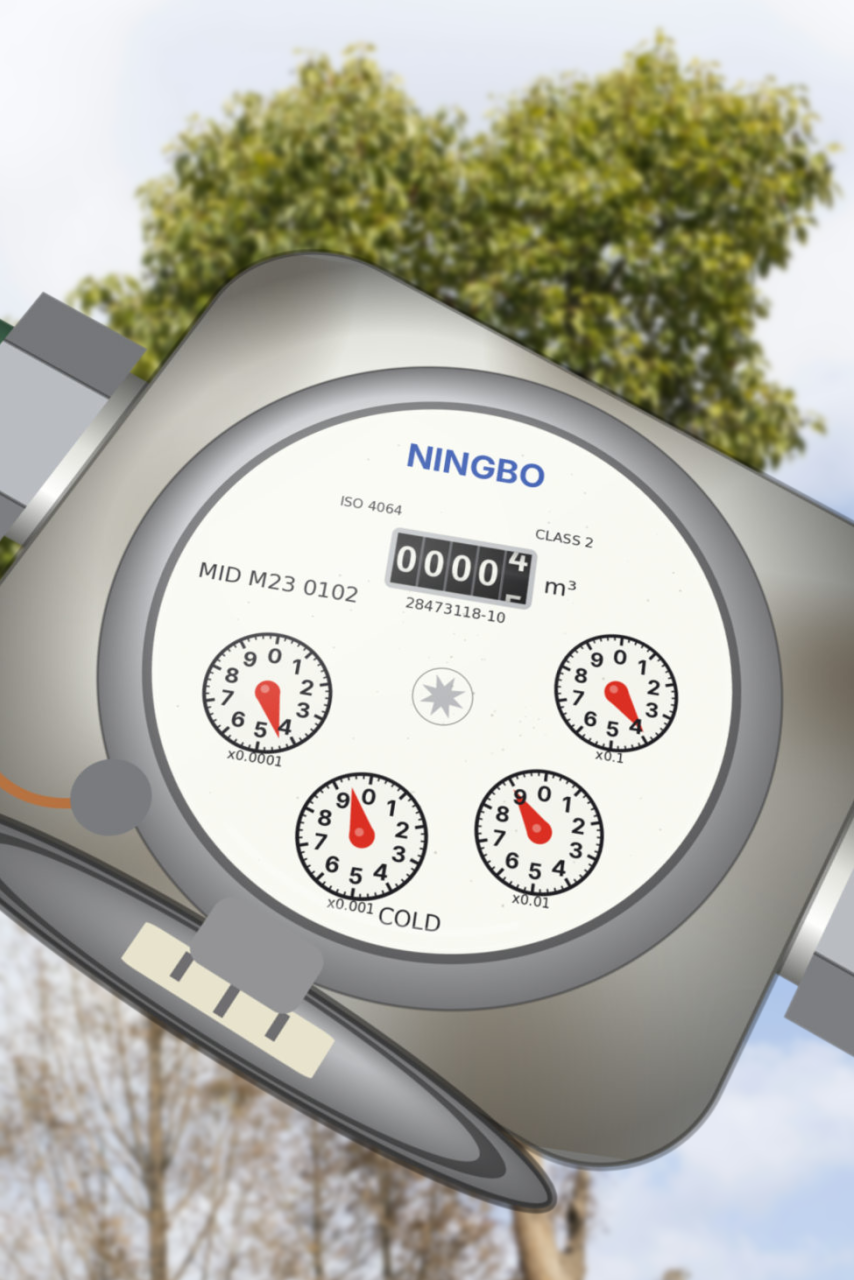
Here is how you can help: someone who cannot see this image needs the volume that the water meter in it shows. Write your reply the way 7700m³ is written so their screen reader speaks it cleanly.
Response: 4.3894m³
